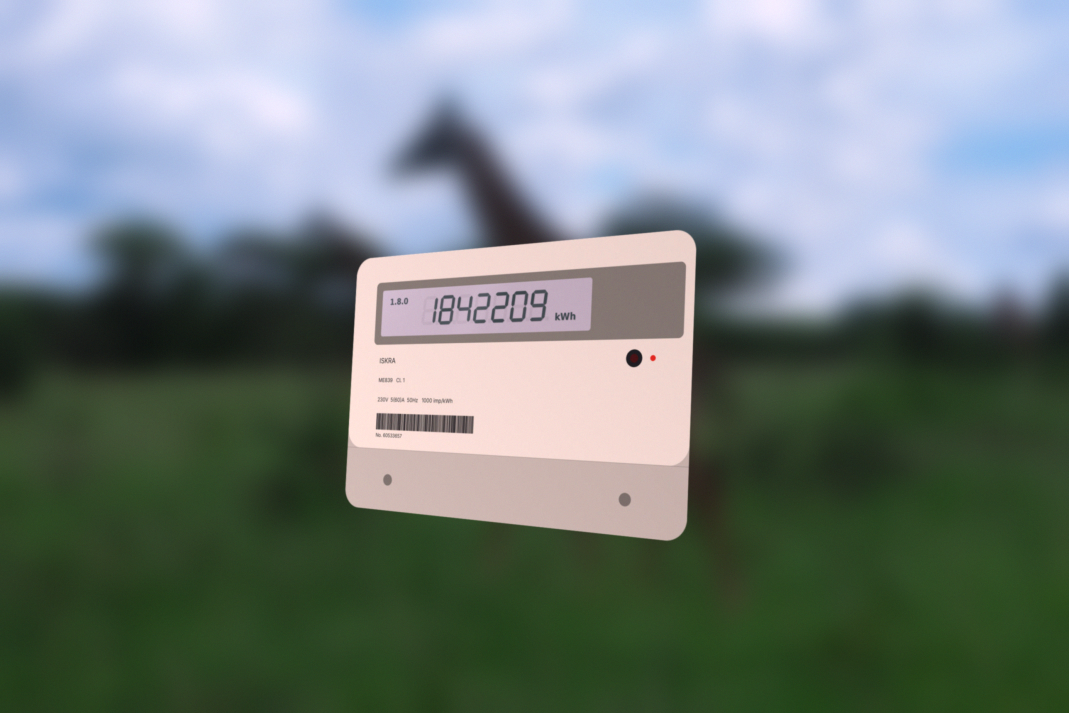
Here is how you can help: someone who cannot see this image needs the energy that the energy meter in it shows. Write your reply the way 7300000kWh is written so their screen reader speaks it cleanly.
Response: 1842209kWh
